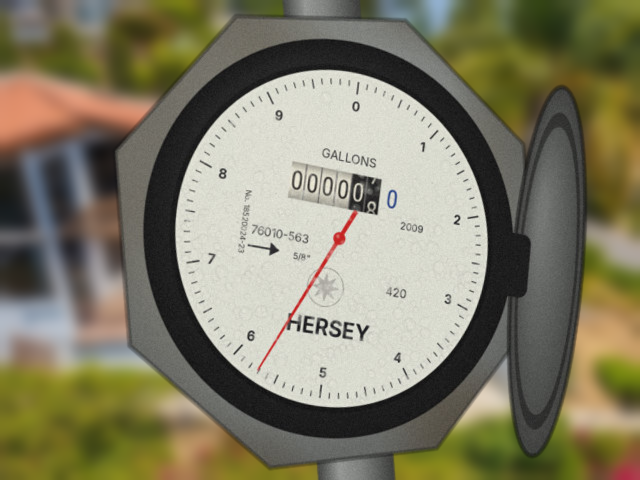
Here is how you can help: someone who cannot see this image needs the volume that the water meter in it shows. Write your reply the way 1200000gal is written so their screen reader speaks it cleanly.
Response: 75.7gal
